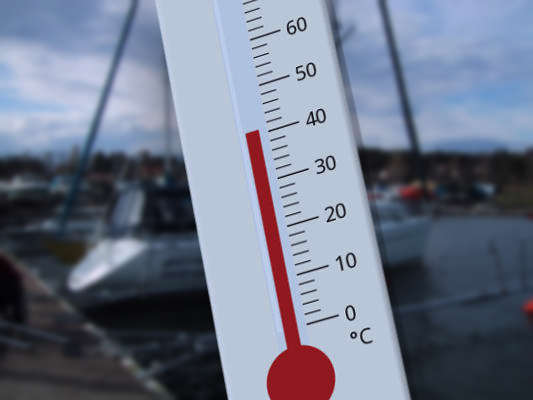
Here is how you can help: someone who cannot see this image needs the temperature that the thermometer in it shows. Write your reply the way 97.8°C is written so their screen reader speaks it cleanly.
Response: 41°C
